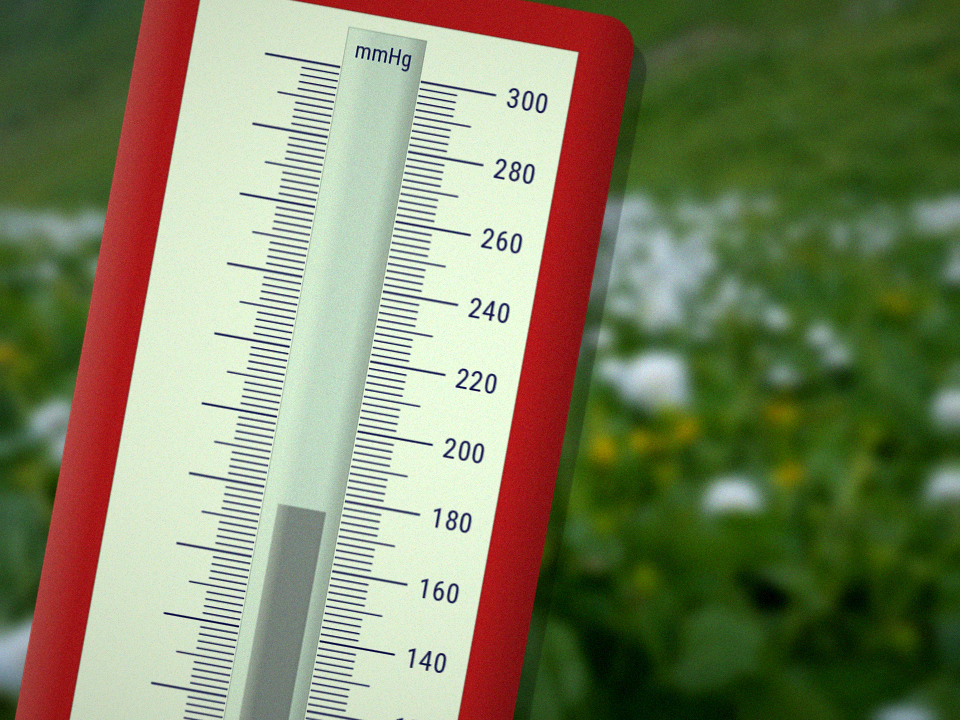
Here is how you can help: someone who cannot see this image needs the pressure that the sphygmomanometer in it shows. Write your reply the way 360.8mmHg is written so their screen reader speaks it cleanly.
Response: 176mmHg
